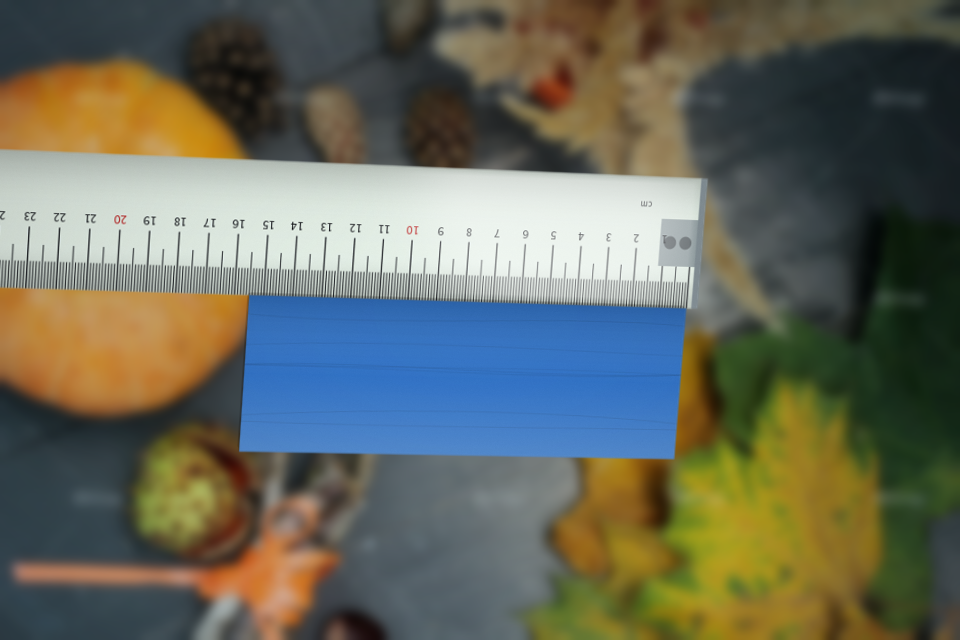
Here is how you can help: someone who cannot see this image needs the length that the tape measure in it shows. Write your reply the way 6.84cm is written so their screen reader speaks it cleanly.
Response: 15.5cm
